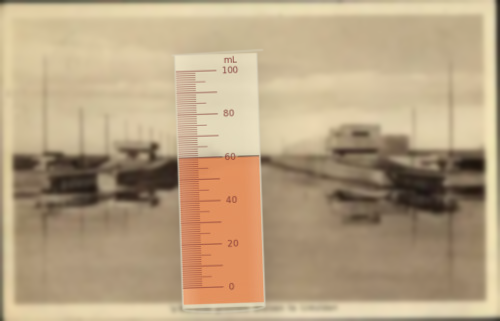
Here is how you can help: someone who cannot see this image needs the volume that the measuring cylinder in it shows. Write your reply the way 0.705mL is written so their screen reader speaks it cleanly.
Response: 60mL
